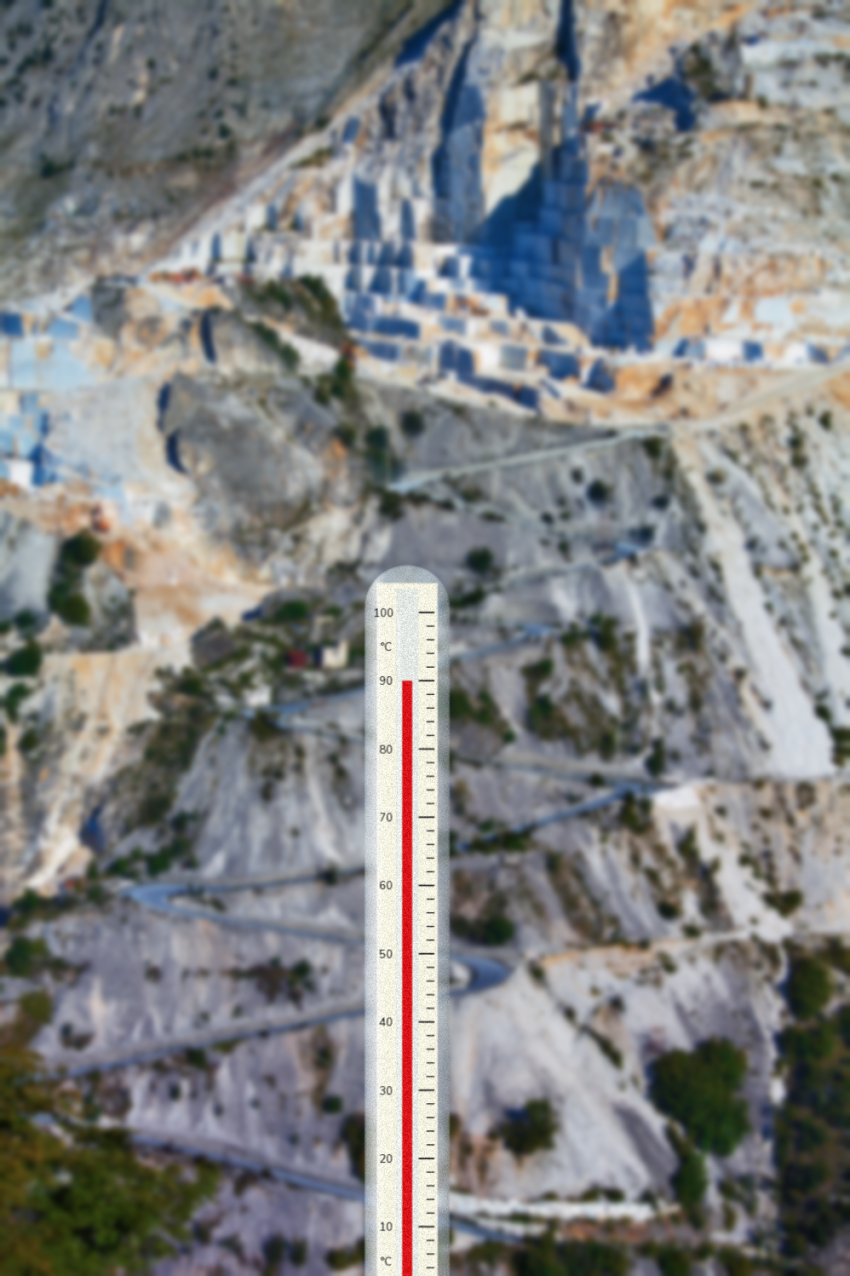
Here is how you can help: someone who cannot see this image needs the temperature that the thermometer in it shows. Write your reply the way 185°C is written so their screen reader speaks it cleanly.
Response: 90°C
